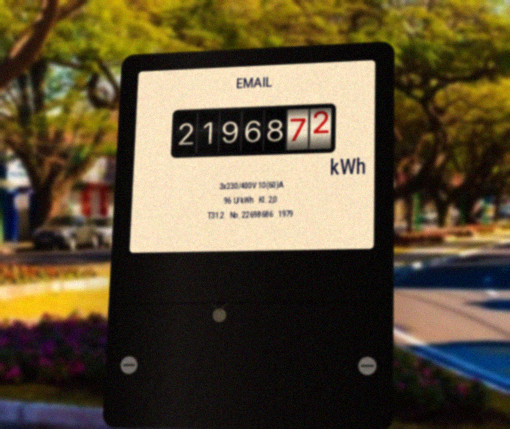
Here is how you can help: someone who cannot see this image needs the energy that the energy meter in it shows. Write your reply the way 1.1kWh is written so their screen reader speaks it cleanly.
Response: 21968.72kWh
